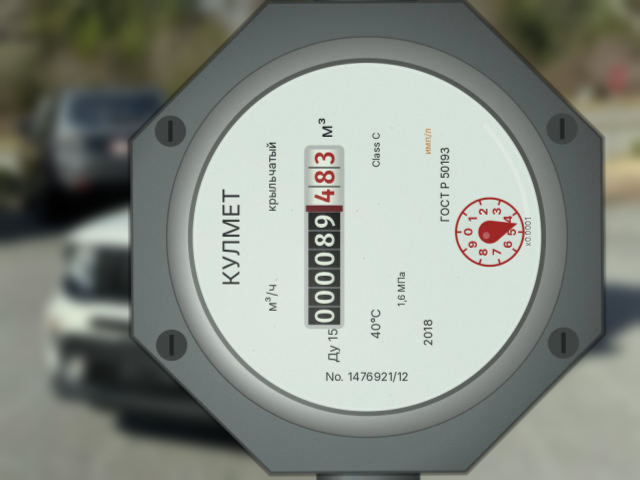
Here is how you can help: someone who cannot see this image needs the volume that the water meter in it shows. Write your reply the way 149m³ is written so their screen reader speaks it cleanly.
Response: 89.4834m³
